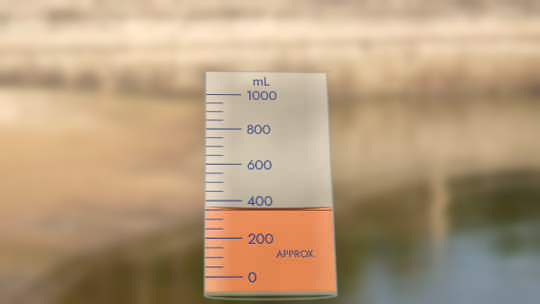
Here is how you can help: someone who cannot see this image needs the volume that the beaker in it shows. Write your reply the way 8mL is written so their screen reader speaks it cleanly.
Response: 350mL
